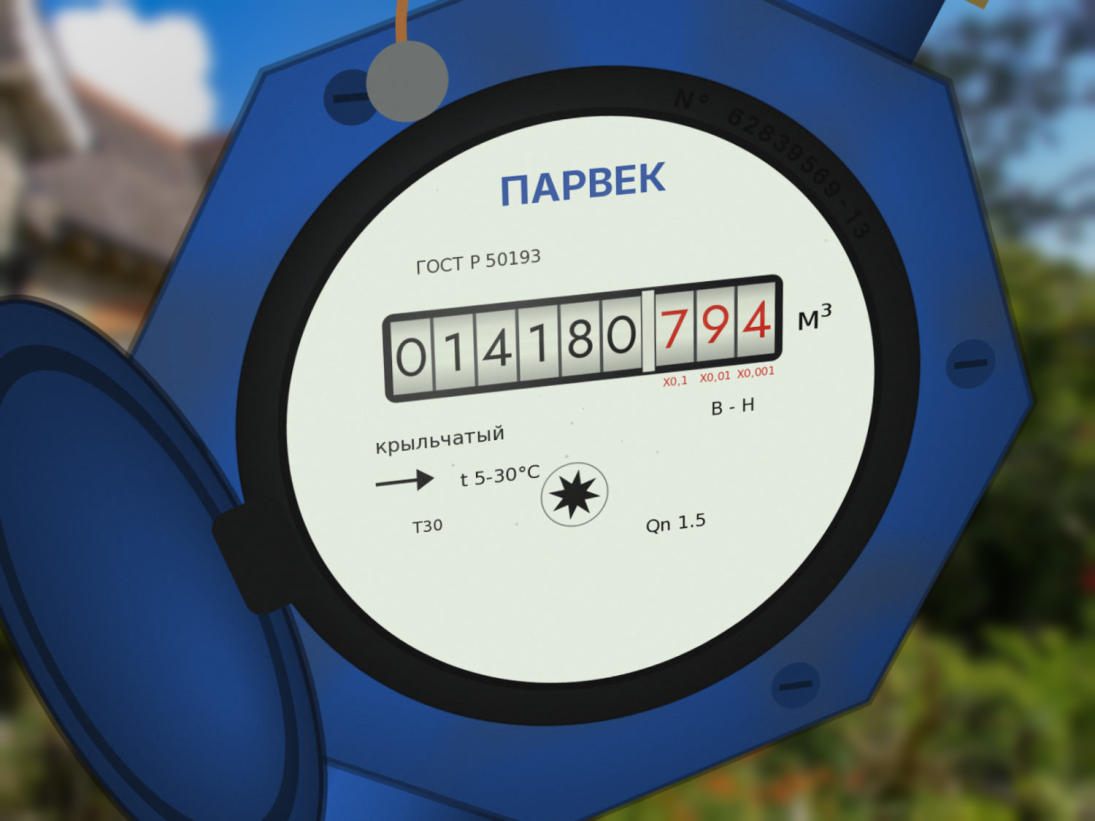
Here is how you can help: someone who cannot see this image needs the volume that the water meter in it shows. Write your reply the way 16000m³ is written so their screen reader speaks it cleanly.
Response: 14180.794m³
